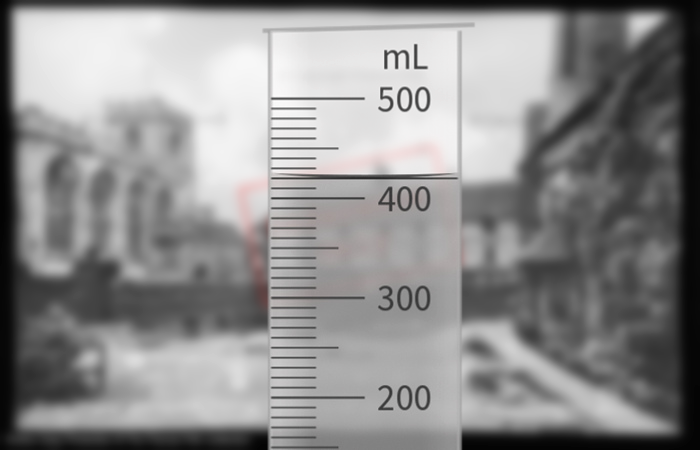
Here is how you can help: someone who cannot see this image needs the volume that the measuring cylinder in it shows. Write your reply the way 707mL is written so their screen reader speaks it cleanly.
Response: 420mL
